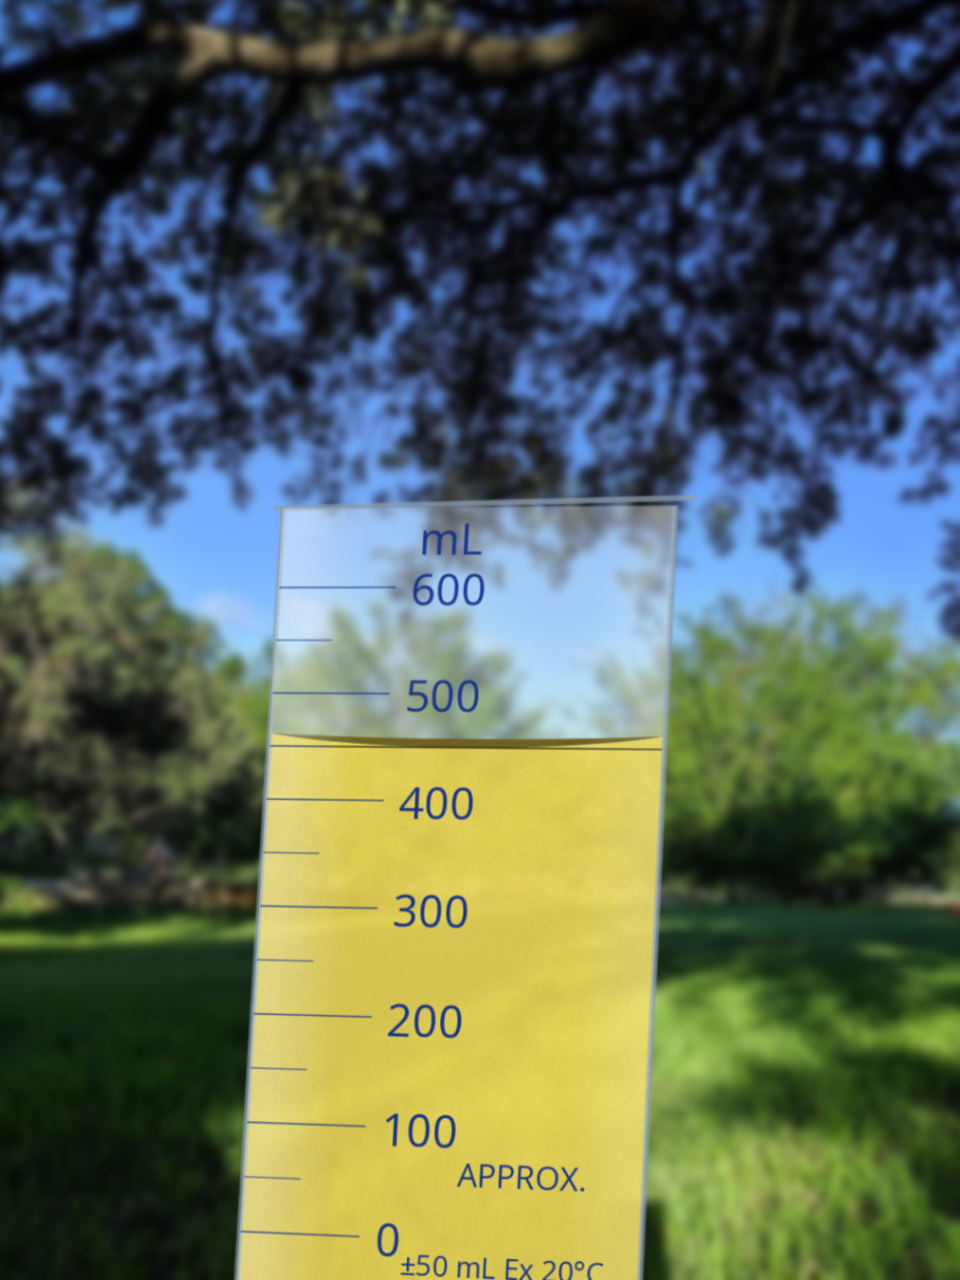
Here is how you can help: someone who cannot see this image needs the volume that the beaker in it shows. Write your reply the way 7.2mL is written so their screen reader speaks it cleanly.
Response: 450mL
